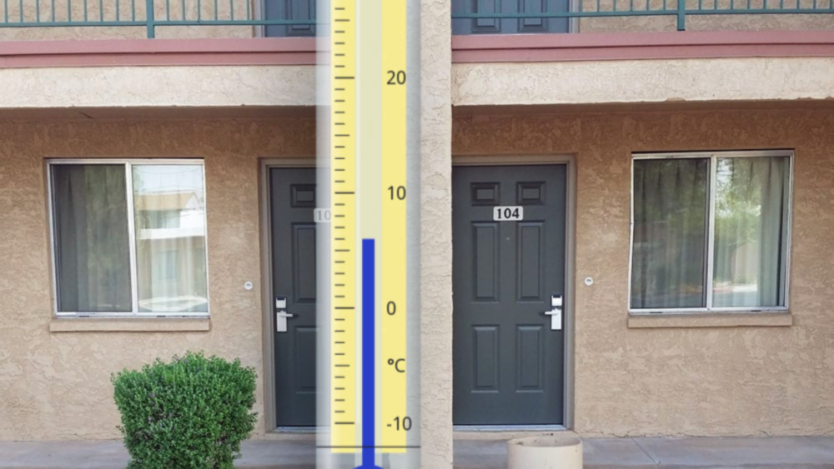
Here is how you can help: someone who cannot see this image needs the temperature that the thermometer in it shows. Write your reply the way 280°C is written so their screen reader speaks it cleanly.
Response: 6°C
